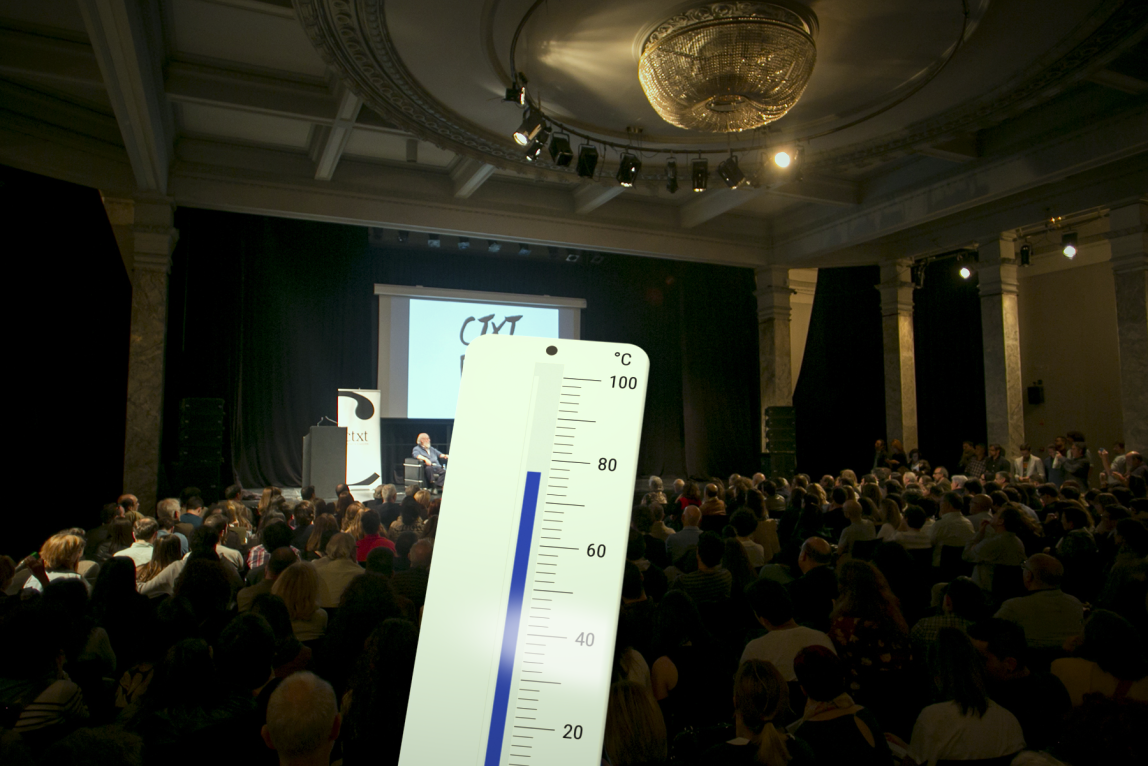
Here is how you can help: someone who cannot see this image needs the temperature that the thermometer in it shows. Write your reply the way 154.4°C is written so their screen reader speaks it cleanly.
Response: 77°C
